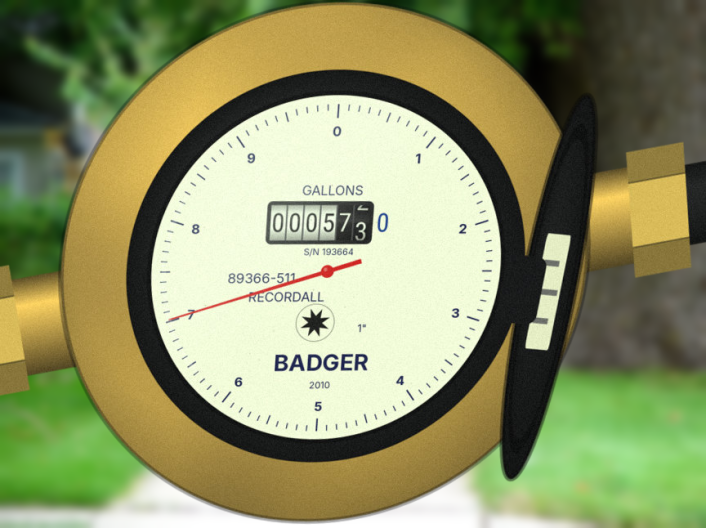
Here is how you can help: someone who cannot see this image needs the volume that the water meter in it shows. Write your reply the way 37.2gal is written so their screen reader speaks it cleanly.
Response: 5727.0gal
